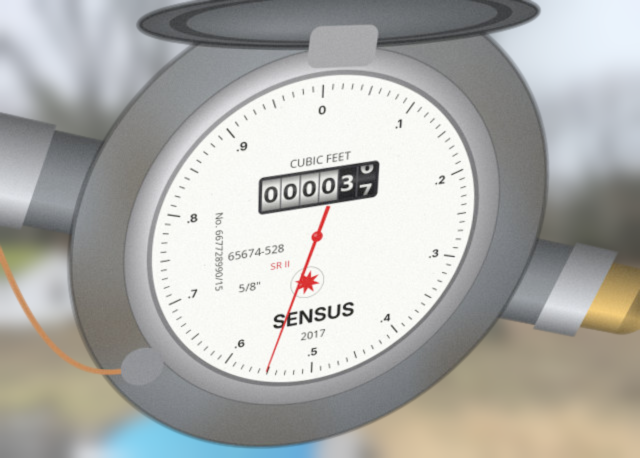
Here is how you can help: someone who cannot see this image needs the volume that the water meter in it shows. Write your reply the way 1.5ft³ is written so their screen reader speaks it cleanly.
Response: 36.55ft³
